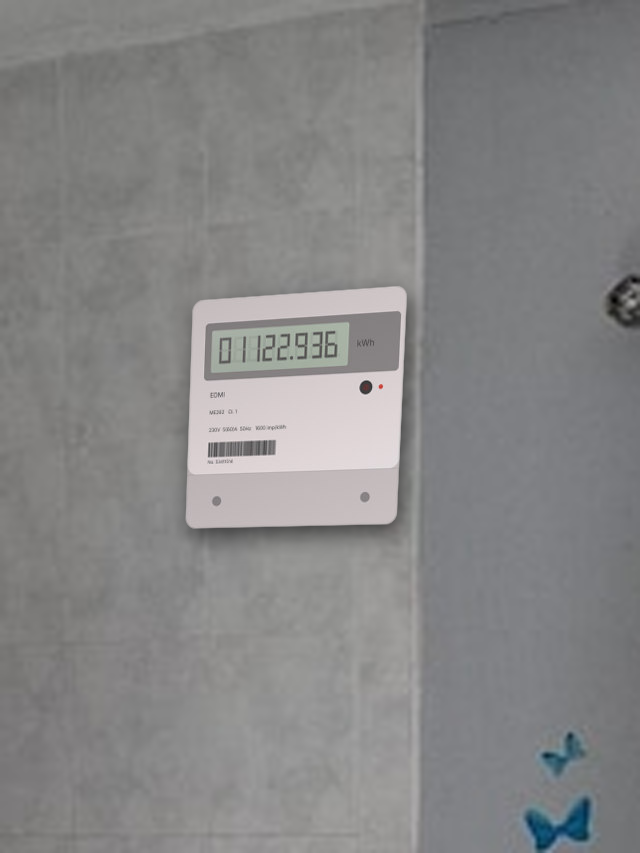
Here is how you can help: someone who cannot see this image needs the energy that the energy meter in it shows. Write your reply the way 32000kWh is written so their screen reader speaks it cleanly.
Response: 1122.936kWh
